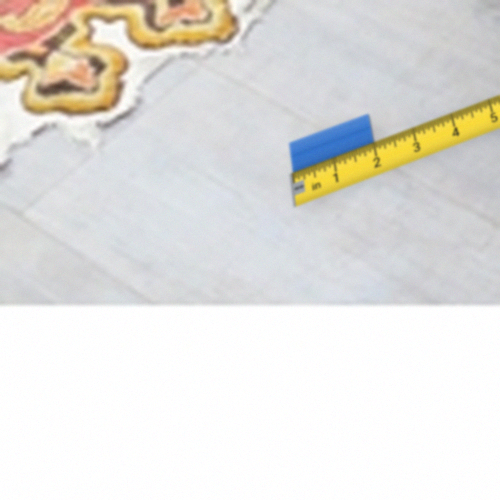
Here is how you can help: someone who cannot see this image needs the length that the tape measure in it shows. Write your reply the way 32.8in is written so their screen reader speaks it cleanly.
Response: 2in
